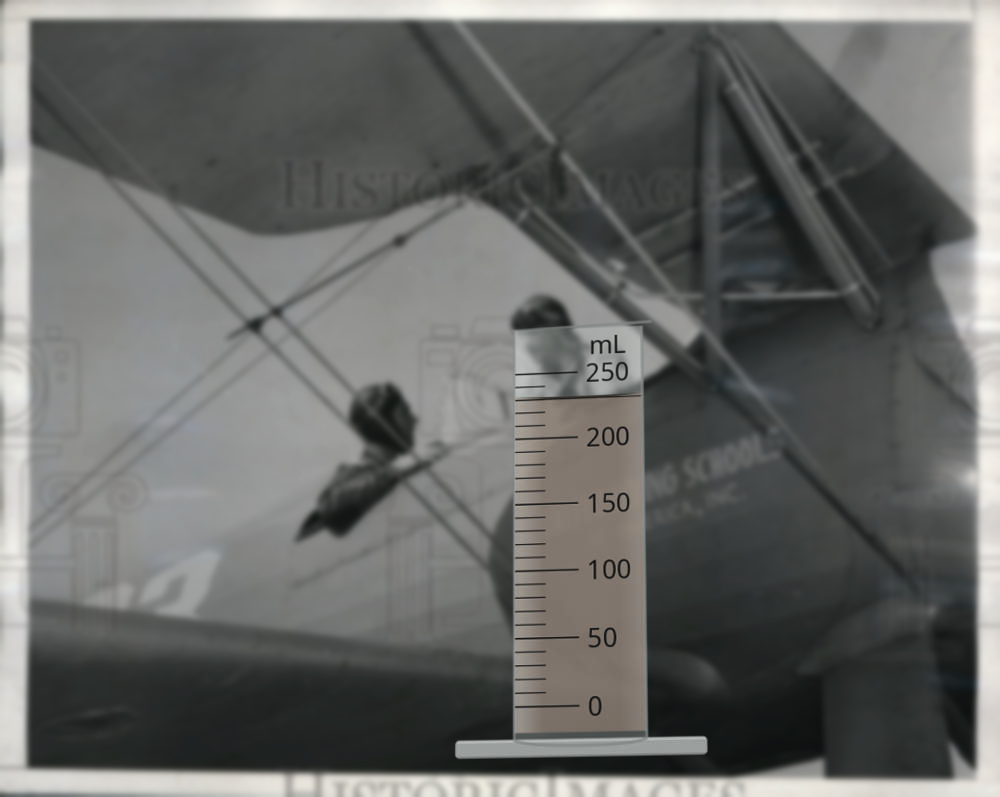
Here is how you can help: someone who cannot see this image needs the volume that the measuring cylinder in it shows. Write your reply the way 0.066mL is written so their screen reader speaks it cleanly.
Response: 230mL
